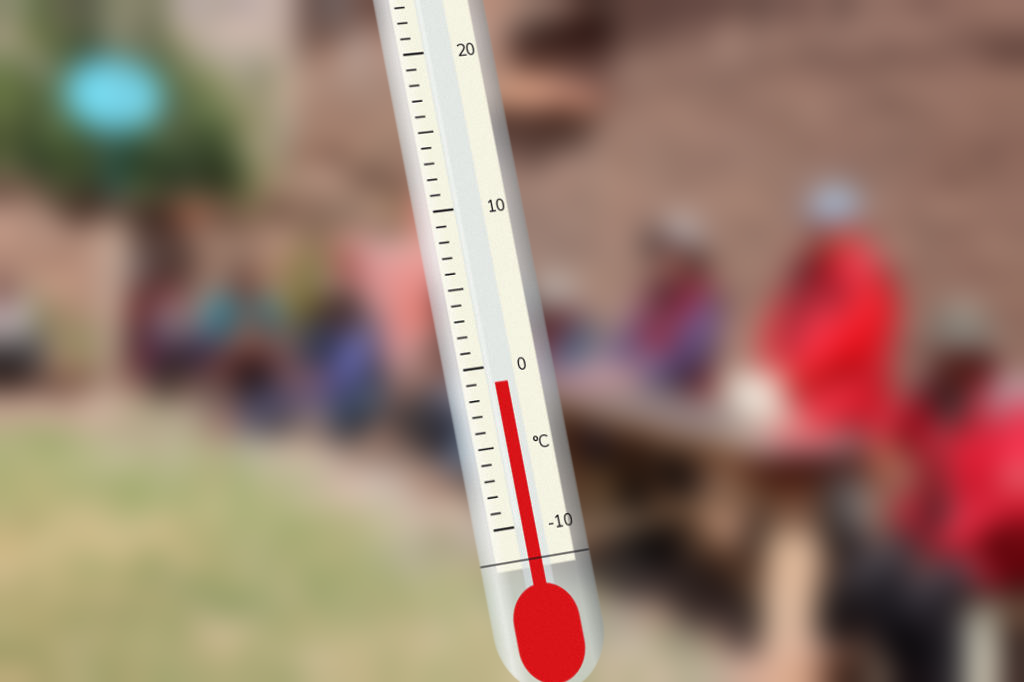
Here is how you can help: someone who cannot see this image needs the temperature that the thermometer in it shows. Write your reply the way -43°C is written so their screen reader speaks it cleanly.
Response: -1°C
